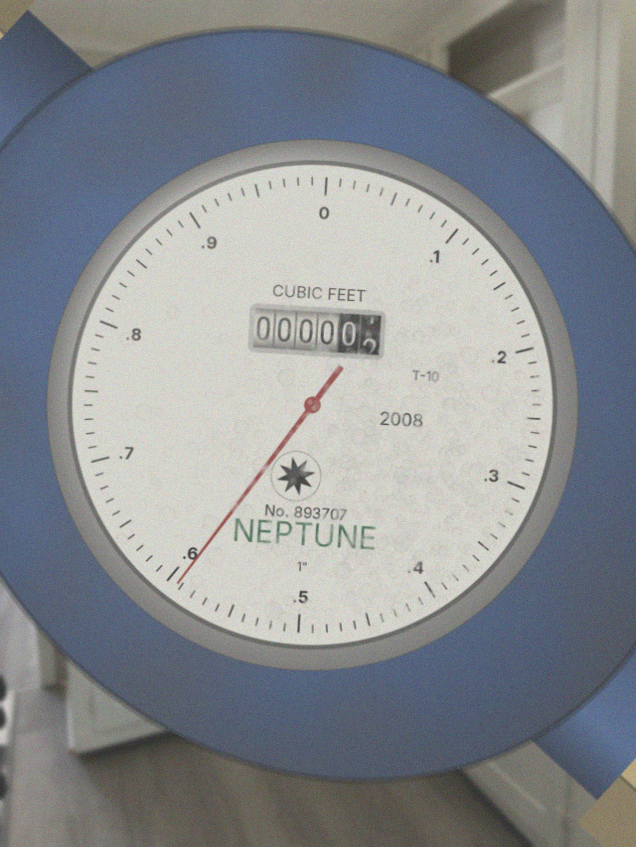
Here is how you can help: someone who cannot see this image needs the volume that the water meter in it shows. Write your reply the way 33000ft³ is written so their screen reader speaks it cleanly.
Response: 1.59ft³
